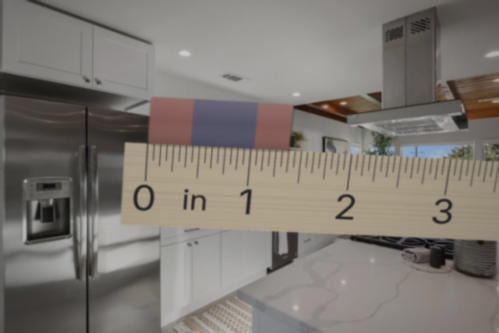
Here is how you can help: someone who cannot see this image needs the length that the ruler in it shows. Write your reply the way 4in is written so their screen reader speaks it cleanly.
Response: 1.375in
